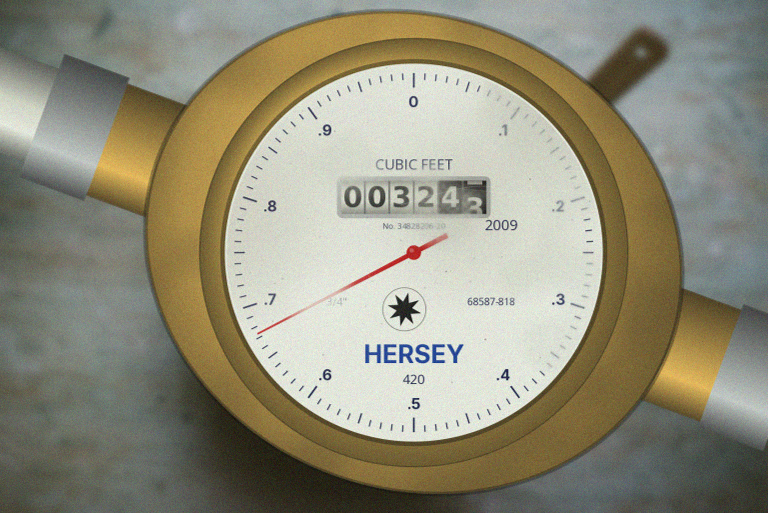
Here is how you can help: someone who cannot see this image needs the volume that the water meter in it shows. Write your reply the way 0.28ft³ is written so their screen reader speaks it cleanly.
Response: 3242.67ft³
